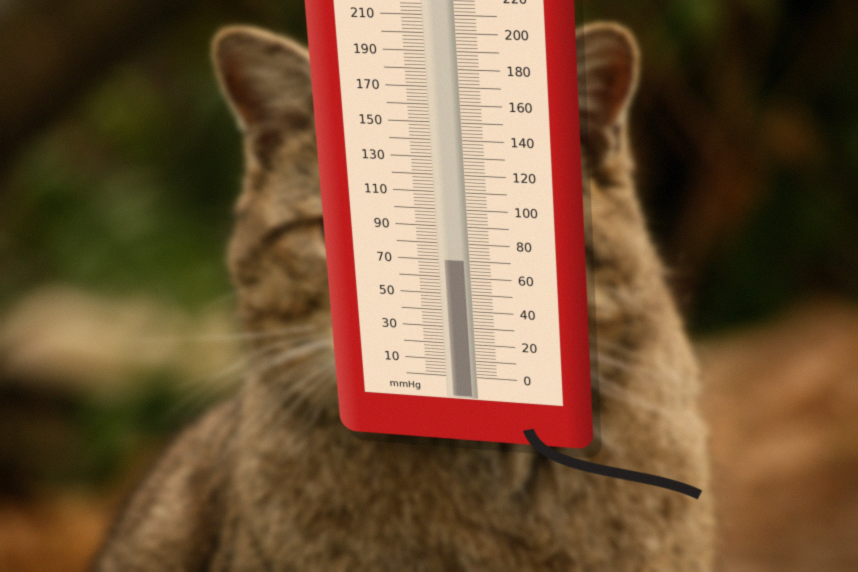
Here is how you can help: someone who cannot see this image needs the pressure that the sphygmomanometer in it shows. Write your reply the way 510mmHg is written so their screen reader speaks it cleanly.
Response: 70mmHg
